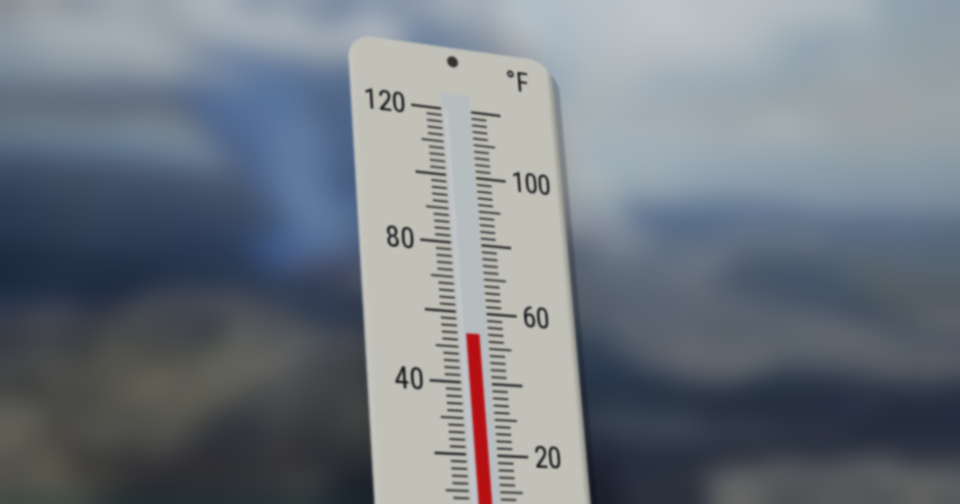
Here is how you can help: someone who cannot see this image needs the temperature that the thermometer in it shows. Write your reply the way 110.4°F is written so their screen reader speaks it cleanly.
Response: 54°F
